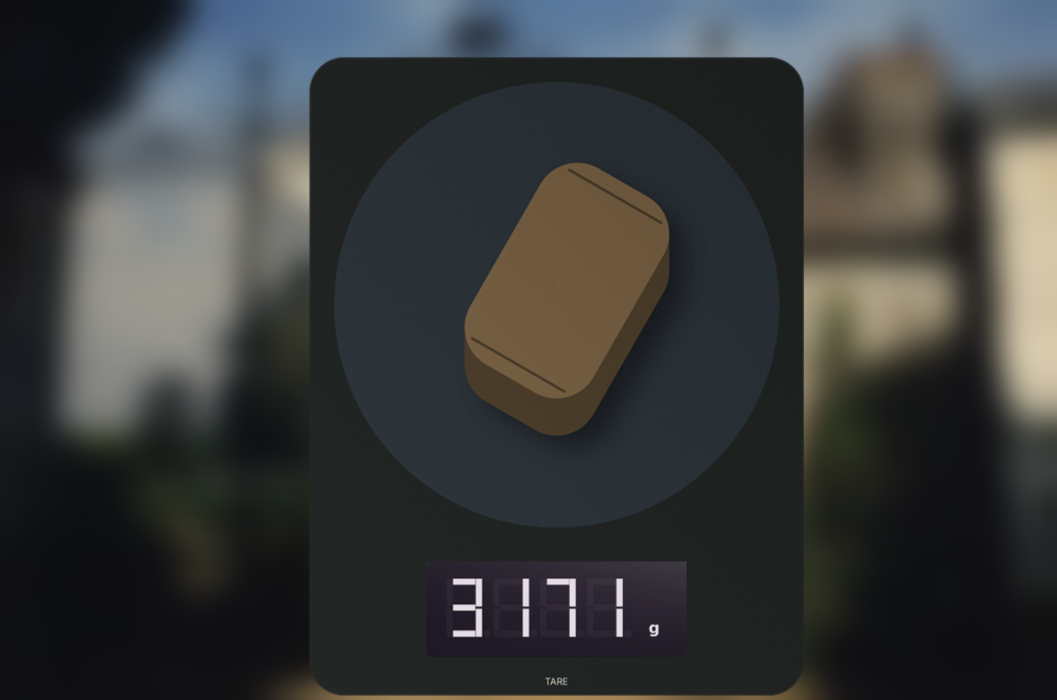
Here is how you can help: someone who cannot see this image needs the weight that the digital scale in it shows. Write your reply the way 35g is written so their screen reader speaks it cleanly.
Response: 3171g
